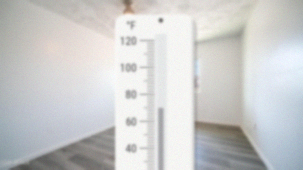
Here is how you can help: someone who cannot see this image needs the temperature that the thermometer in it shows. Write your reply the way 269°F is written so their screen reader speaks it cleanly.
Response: 70°F
